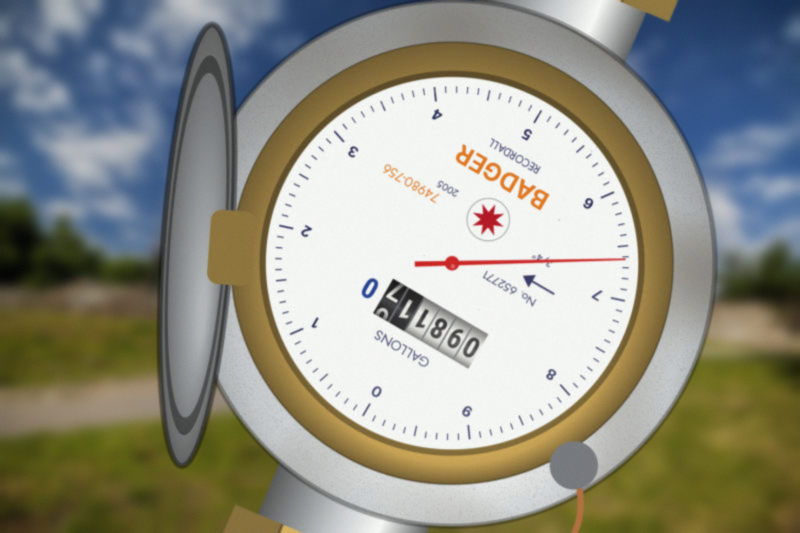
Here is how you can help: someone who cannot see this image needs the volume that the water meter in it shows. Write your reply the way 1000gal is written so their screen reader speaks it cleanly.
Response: 981166.6gal
